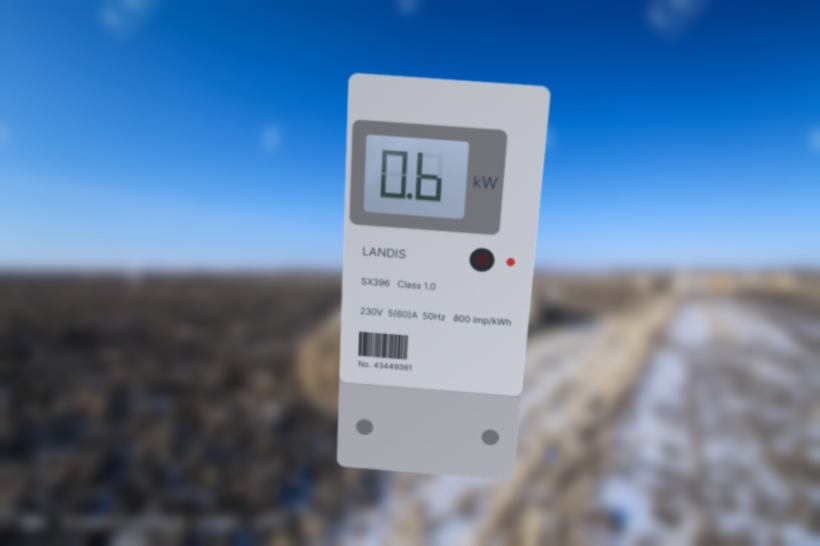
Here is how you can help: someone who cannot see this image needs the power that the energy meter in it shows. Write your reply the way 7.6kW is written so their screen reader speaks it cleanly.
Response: 0.6kW
